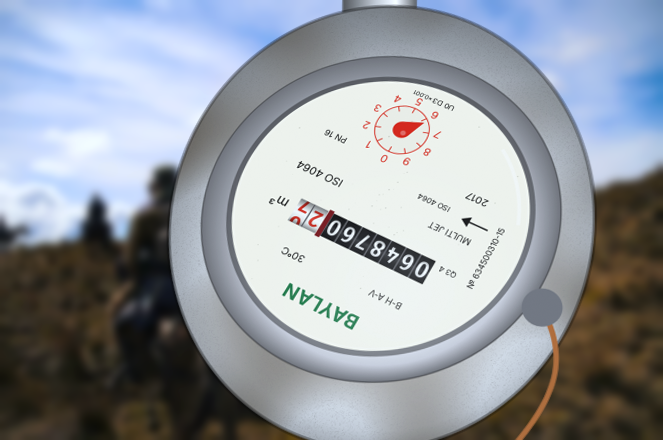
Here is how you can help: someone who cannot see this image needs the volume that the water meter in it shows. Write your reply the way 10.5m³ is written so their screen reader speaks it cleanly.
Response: 648760.266m³
